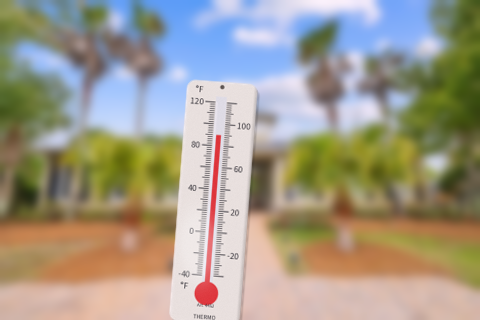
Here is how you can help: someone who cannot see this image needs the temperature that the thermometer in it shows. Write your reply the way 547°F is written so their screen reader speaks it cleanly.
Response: 90°F
